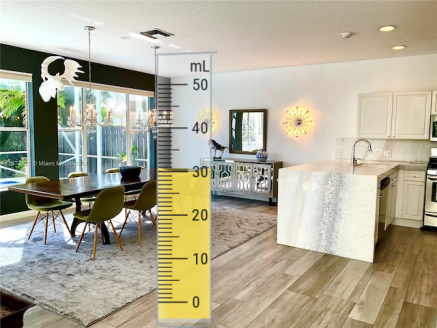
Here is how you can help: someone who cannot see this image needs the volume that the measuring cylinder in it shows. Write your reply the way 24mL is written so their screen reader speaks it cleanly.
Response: 30mL
